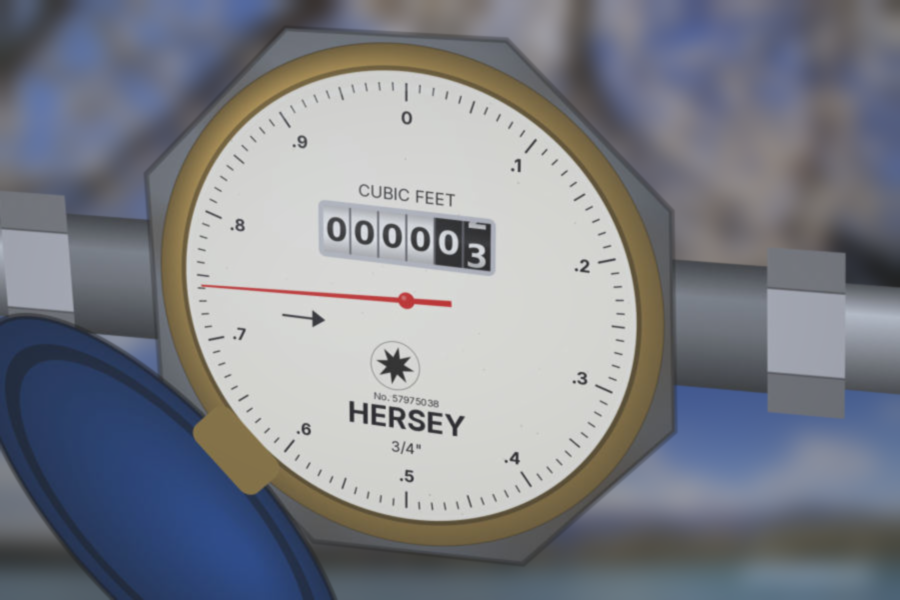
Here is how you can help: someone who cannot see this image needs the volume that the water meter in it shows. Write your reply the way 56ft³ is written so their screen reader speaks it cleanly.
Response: 2.74ft³
